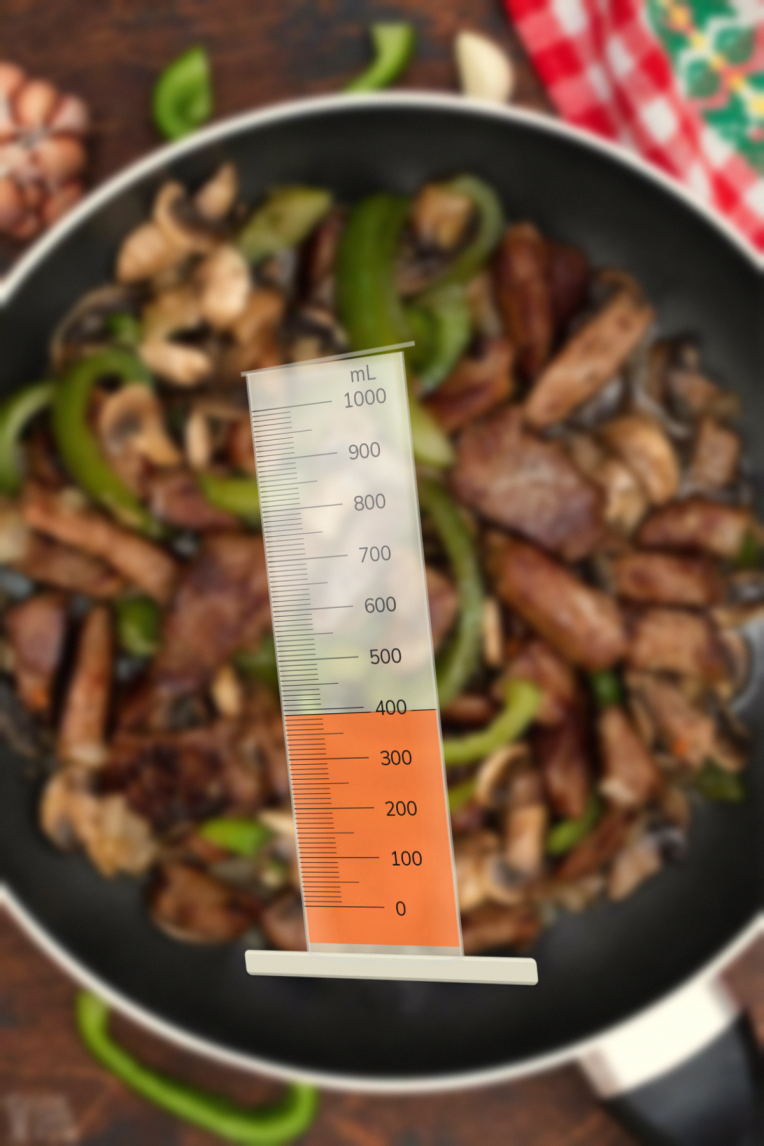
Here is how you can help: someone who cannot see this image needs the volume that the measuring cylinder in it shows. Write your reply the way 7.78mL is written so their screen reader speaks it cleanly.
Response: 390mL
